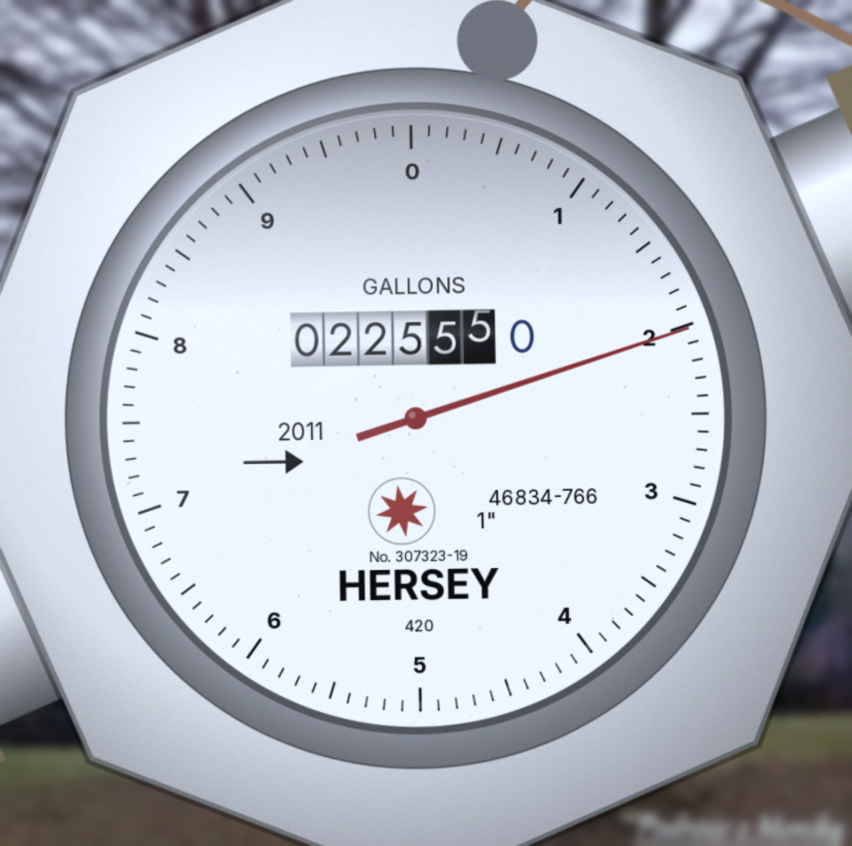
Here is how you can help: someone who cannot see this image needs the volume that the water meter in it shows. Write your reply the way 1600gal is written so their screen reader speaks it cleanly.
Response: 225552.0gal
